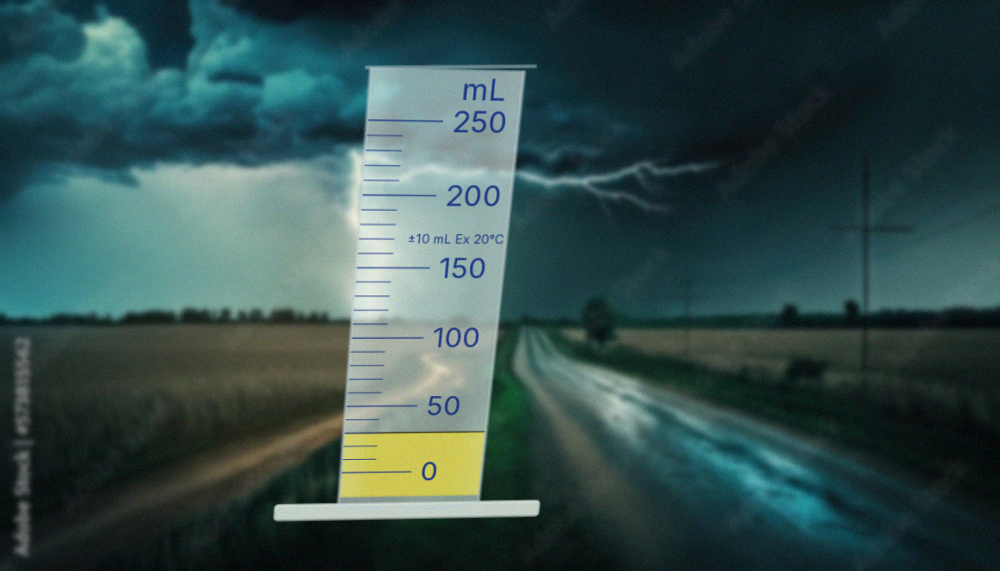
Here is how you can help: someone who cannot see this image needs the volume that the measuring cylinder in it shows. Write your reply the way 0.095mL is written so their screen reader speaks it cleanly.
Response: 30mL
